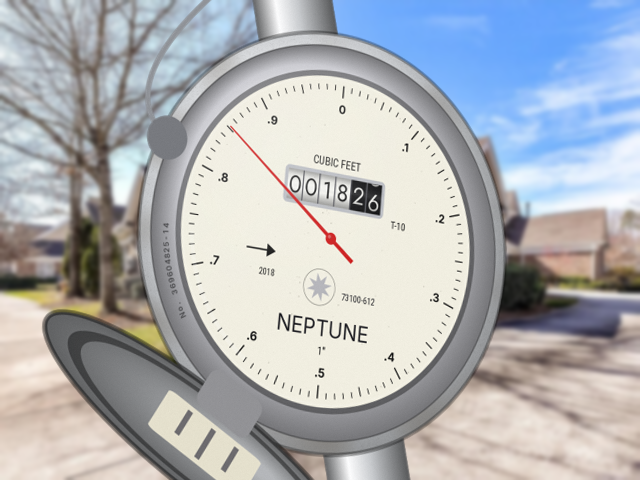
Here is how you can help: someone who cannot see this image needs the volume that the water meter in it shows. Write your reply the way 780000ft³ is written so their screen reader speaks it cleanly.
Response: 1825.85ft³
